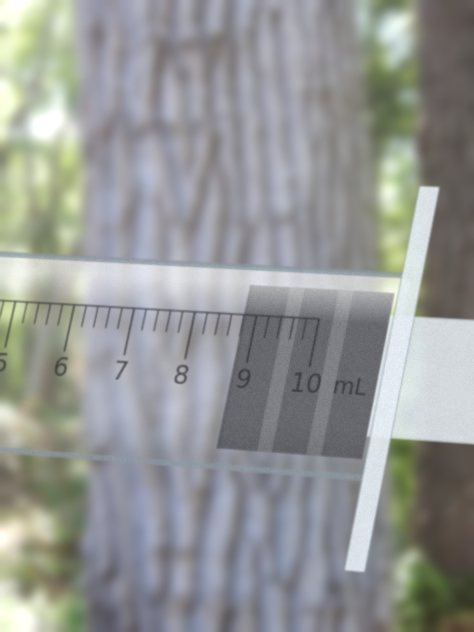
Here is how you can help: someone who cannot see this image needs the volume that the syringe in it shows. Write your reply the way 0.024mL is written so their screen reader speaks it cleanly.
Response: 8.8mL
